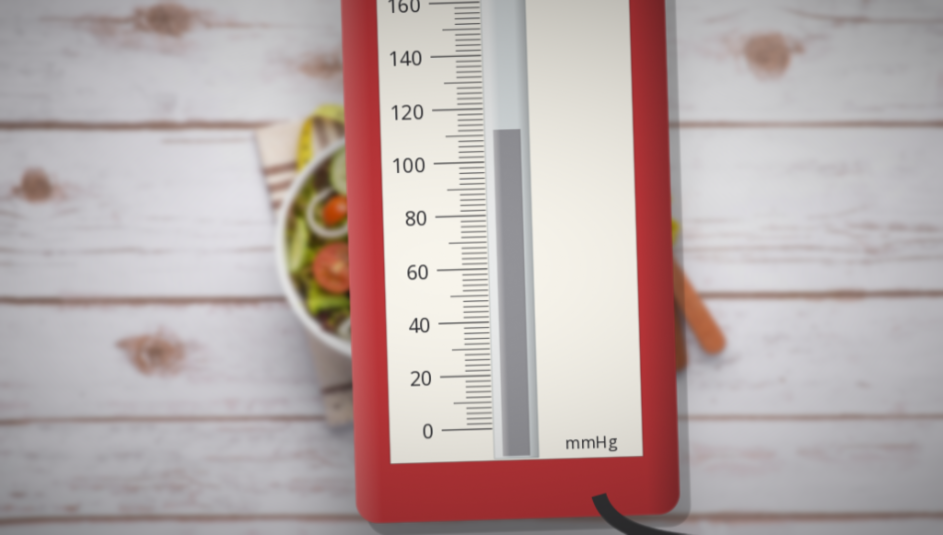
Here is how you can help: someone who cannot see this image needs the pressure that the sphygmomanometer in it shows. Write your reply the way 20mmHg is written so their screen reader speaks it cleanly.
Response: 112mmHg
